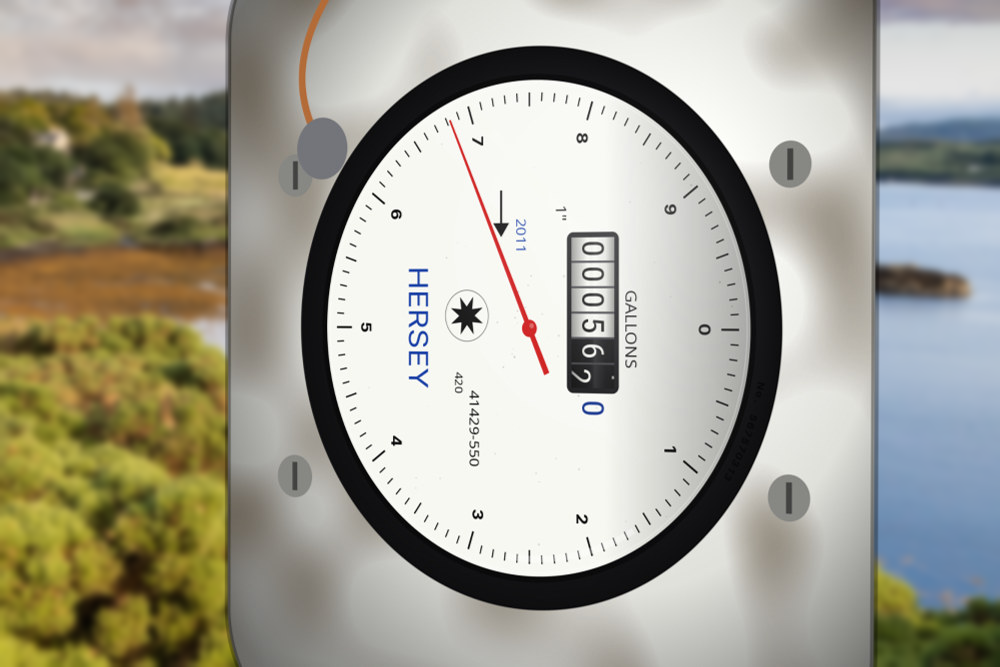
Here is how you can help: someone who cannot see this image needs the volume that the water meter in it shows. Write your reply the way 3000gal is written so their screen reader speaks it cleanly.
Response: 5616.8gal
